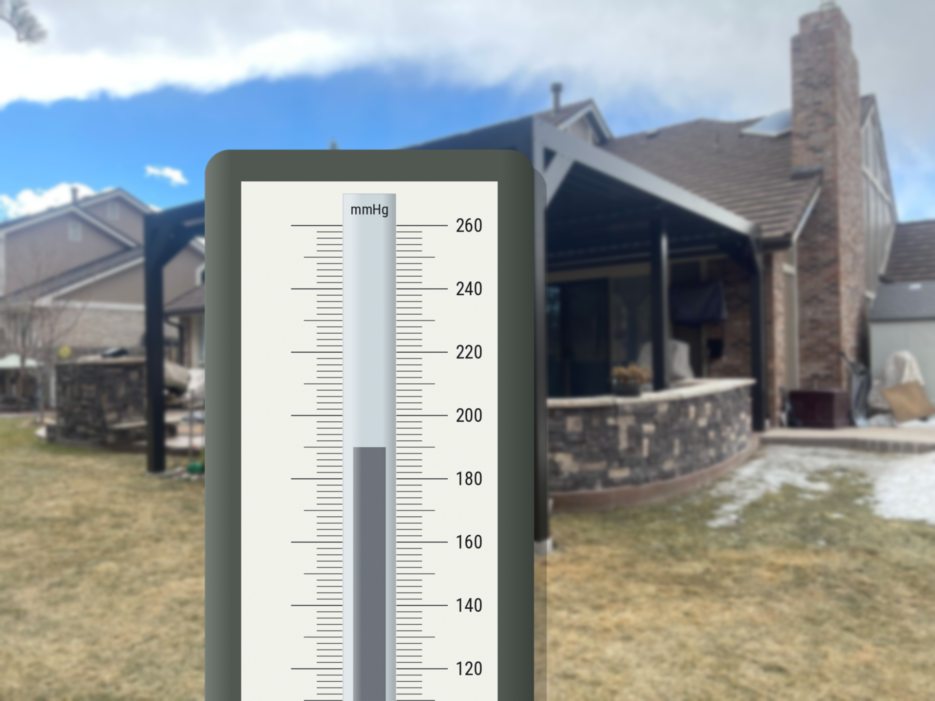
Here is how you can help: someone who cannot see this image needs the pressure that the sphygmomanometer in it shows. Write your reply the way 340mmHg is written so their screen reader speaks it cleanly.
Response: 190mmHg
